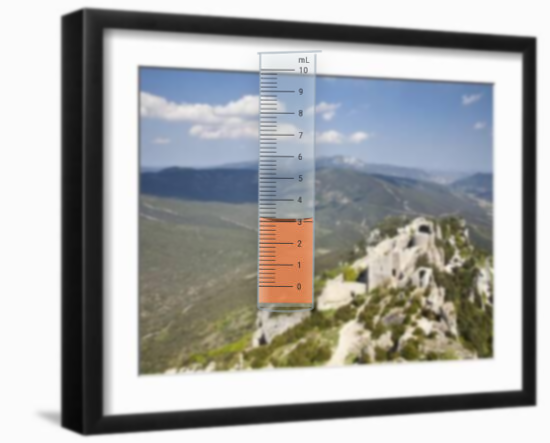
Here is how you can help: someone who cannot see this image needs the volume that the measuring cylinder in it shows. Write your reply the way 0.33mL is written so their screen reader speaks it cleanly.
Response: 3mL
